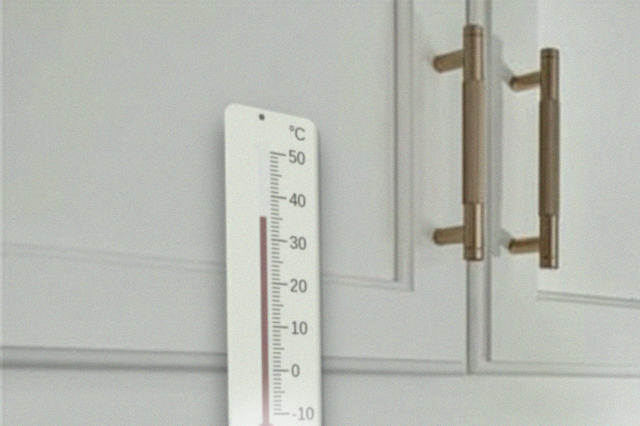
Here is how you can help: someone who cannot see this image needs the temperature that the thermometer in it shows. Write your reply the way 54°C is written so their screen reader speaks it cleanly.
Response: 35°C
